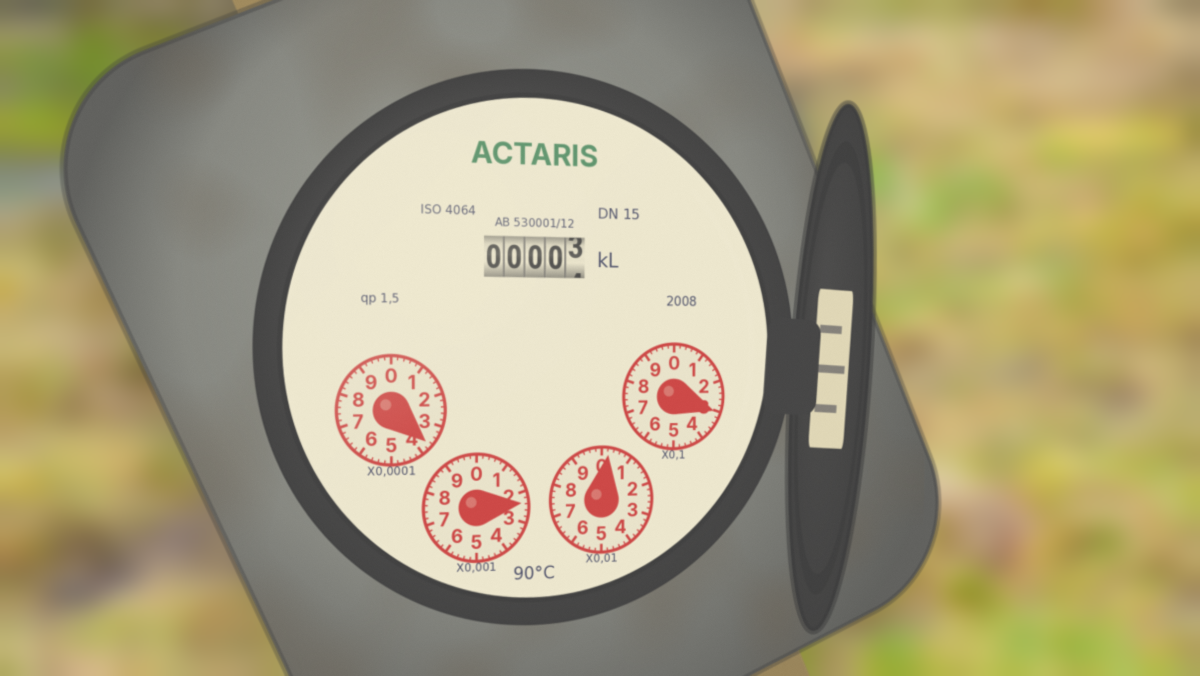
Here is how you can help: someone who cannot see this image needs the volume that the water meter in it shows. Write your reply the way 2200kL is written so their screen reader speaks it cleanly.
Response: 3.3023kL
